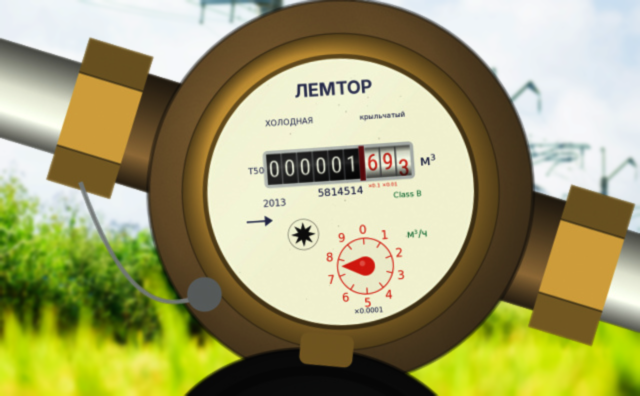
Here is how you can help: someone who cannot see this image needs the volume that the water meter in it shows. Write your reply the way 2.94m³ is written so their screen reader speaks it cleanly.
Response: 1.6927m³
